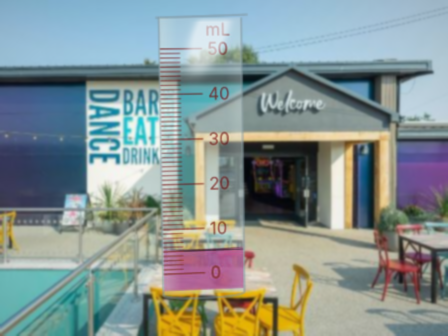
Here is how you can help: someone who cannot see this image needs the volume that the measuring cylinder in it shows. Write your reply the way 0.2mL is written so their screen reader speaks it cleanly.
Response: 5mL
